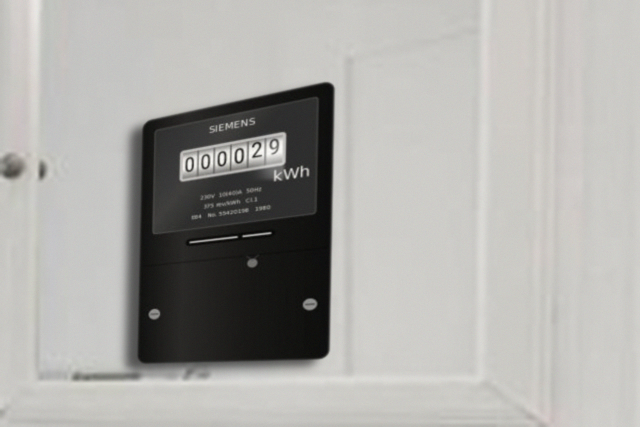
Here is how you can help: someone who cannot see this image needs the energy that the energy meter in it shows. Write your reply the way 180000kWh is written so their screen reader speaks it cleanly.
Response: 29kWh
